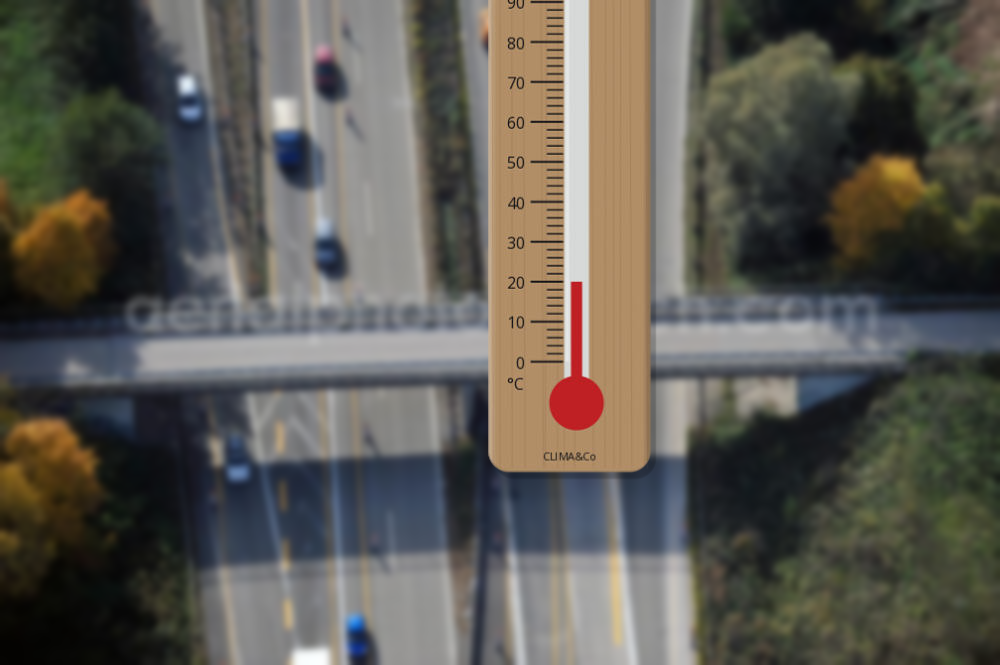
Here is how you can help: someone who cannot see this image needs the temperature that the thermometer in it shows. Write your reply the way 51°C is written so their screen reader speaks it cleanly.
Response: 20°C
